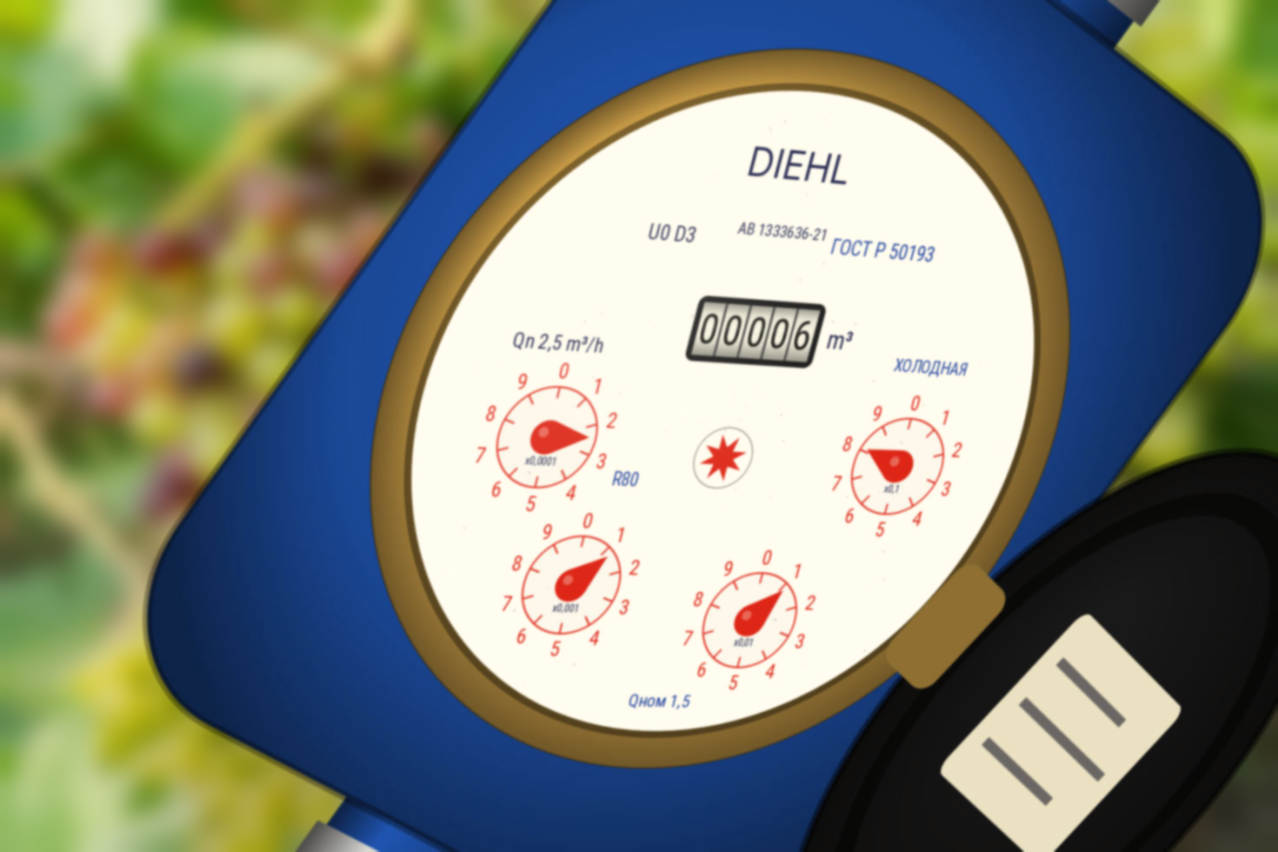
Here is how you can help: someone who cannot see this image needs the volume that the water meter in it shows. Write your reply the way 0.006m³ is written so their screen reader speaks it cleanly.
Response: 6.8112m³
